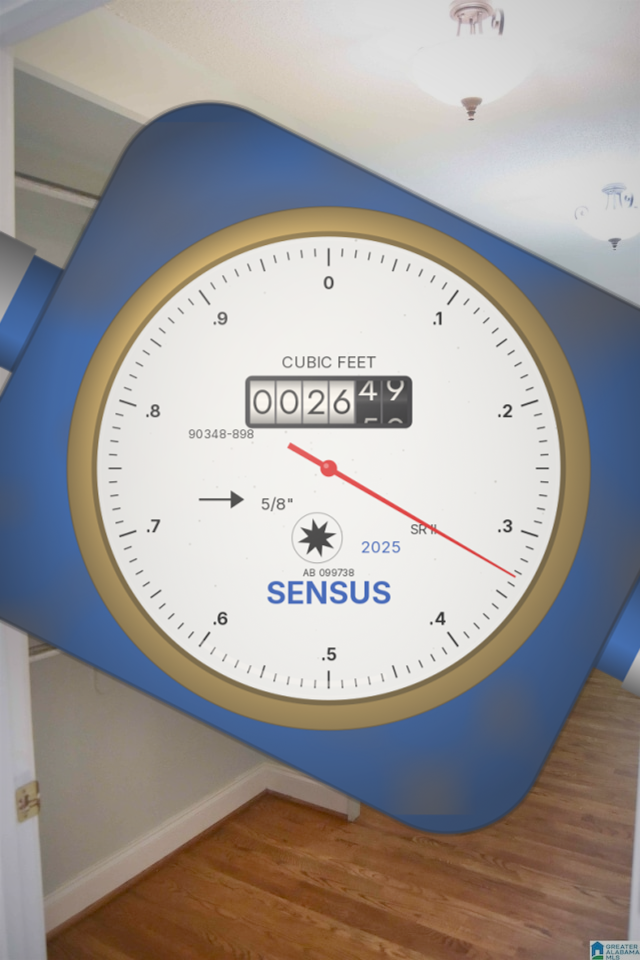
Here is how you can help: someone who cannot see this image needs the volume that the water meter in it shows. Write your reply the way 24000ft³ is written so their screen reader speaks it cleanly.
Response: 2649.33ft³
